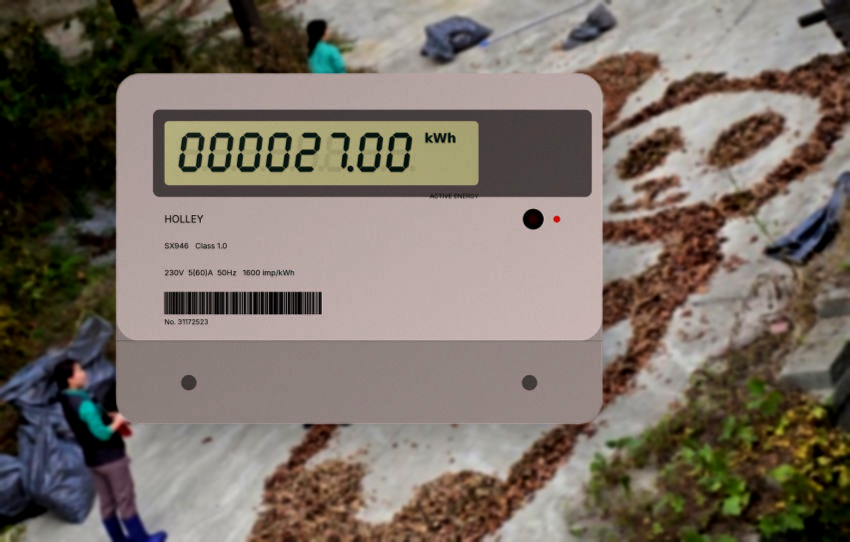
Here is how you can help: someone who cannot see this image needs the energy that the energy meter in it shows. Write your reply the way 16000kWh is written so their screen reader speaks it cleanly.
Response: 27.00kWh
